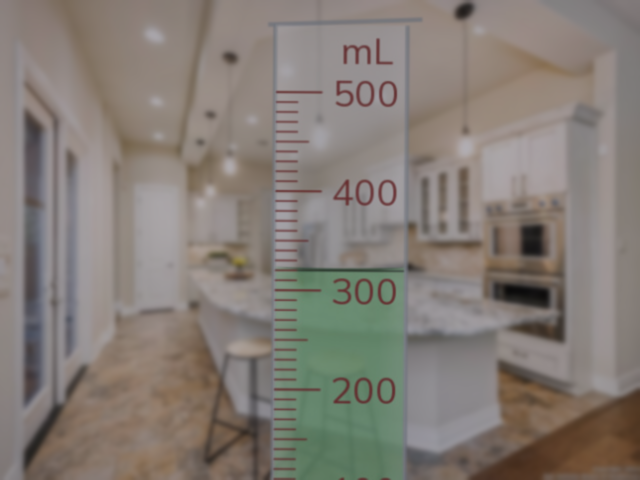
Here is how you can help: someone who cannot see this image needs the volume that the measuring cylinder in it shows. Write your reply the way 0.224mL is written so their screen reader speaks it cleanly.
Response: 320mL
